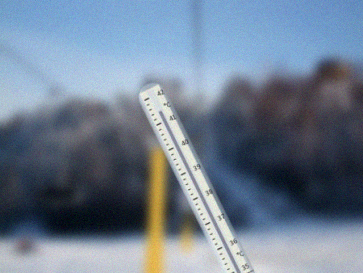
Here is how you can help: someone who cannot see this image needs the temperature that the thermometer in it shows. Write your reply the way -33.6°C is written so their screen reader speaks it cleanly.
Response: 41.4°C
